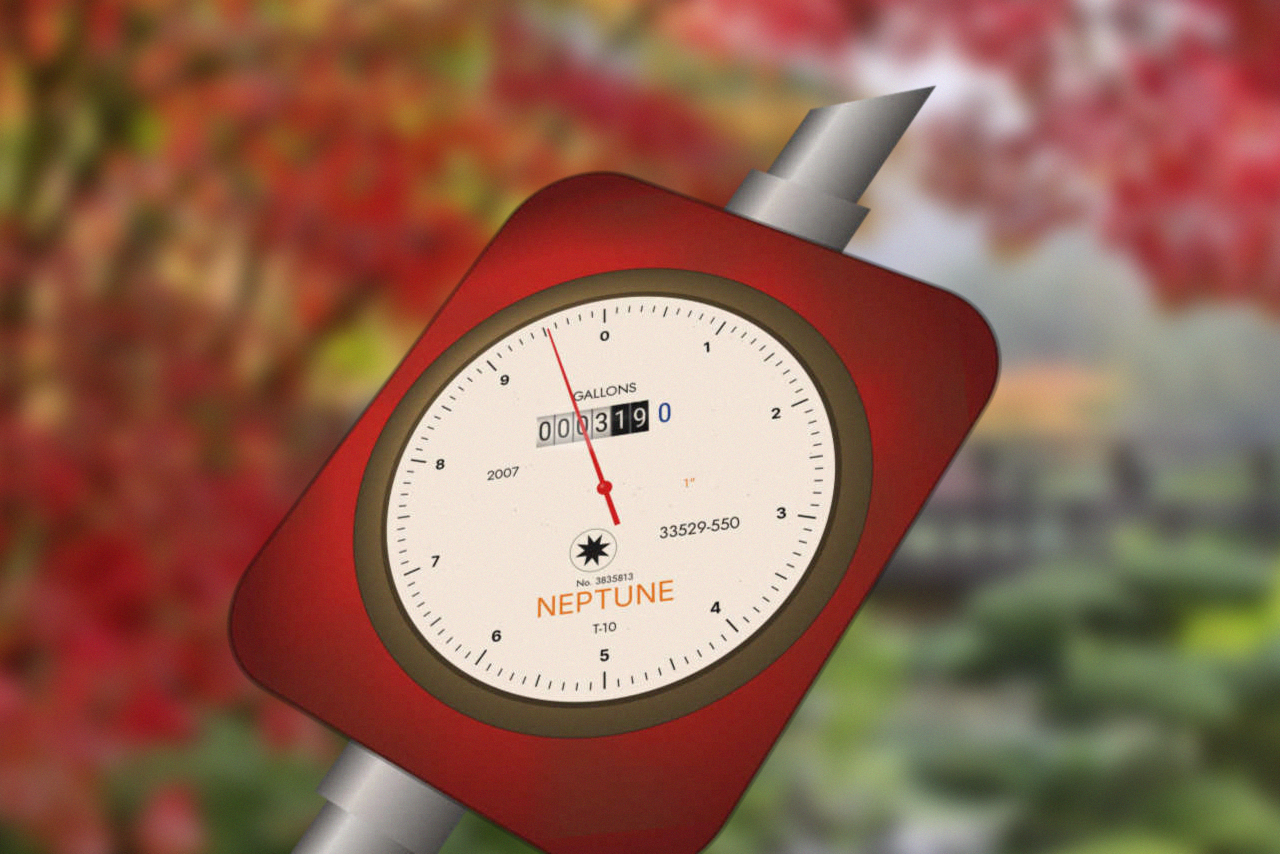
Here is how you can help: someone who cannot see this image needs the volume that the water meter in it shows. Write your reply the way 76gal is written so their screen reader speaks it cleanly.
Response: 3189.5gal
